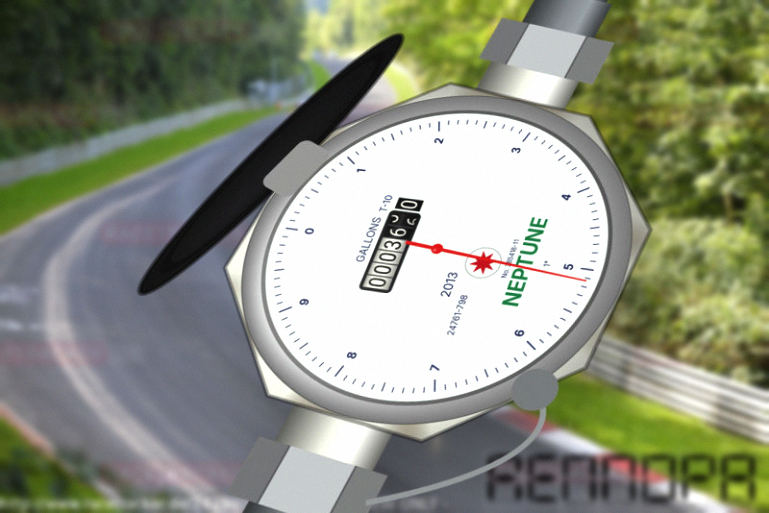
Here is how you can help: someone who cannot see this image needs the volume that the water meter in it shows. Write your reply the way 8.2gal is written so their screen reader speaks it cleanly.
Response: 3655.1gal
